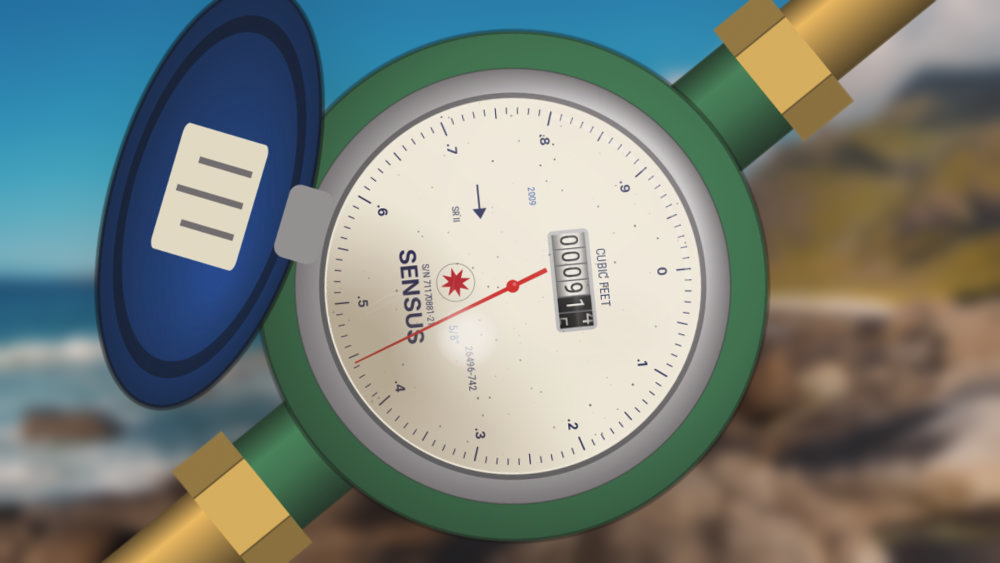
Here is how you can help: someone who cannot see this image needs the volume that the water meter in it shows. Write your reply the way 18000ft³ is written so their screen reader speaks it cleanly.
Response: 914.44ft³
